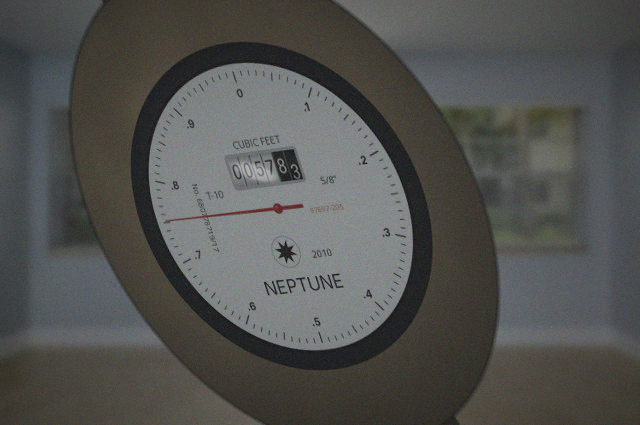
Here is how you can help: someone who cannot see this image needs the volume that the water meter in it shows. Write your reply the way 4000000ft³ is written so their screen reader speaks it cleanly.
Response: 5782.75ft³
